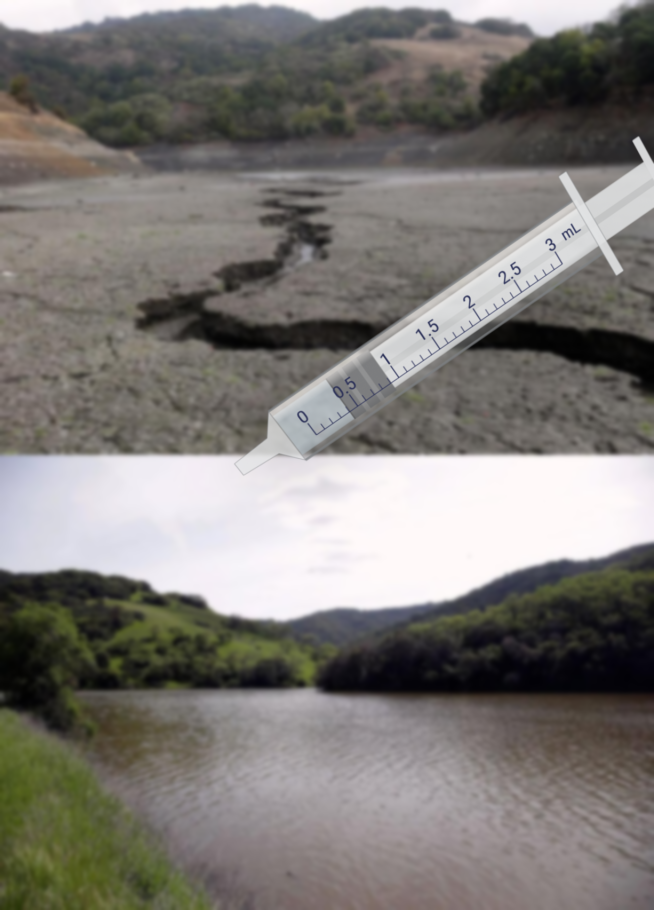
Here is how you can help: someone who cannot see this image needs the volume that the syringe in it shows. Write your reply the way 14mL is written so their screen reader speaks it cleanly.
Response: 0.4mL
